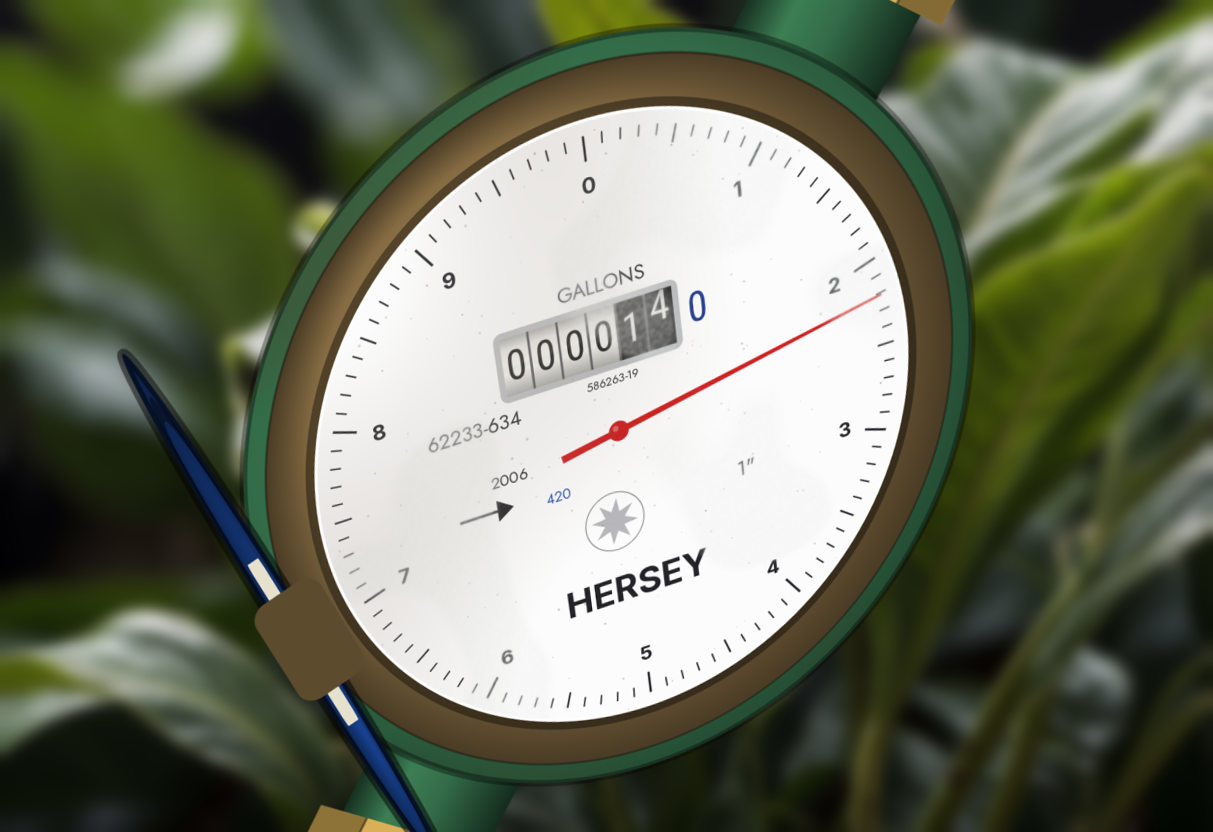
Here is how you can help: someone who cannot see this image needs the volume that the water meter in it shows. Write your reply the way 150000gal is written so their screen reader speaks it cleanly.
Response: 142.2gal
